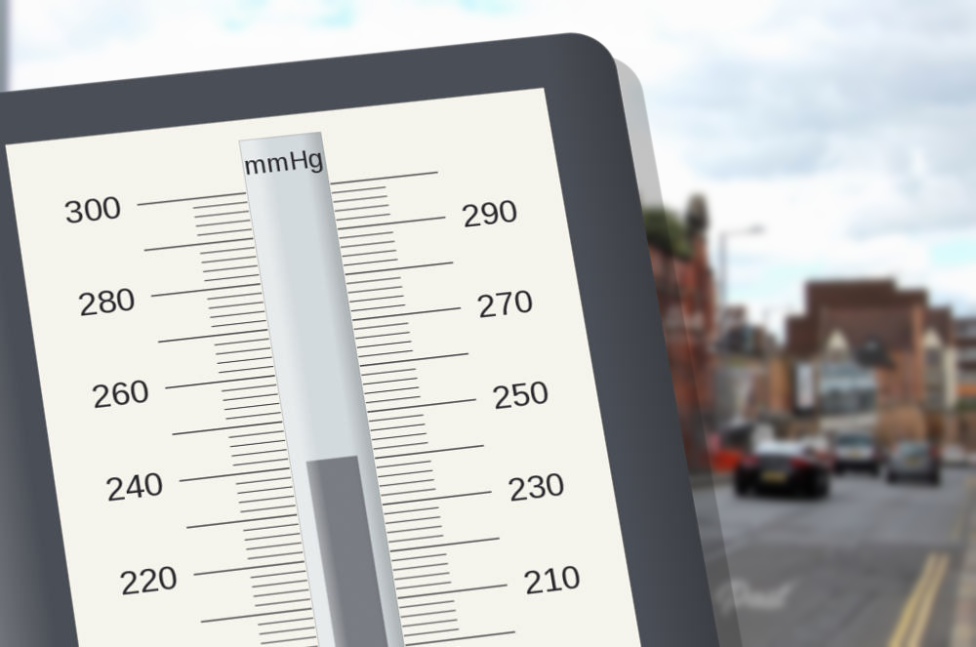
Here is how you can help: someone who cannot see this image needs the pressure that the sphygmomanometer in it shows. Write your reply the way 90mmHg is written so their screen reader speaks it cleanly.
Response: 241mmHg
